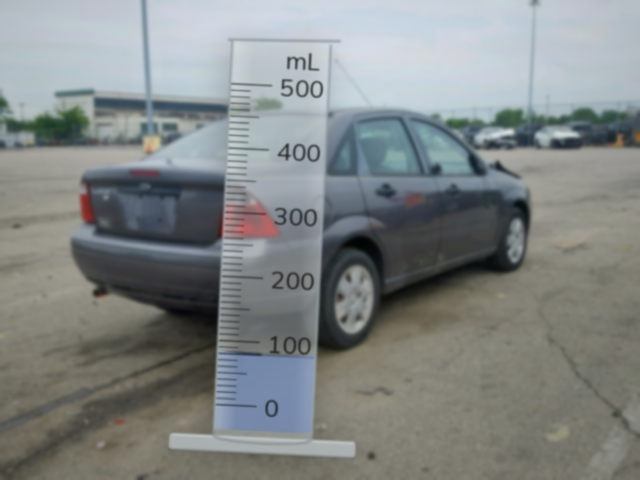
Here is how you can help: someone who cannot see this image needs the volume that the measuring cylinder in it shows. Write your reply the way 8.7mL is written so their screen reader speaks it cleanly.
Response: 80mL
